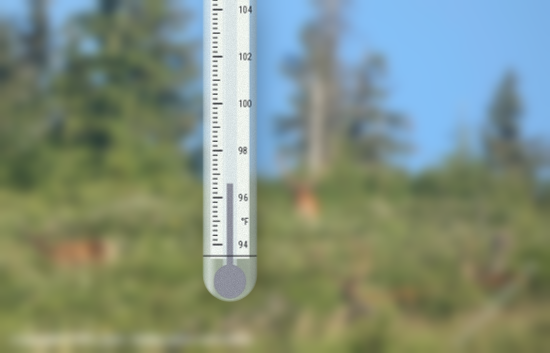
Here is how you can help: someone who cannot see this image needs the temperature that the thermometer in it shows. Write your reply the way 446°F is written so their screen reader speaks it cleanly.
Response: 96.6°F
